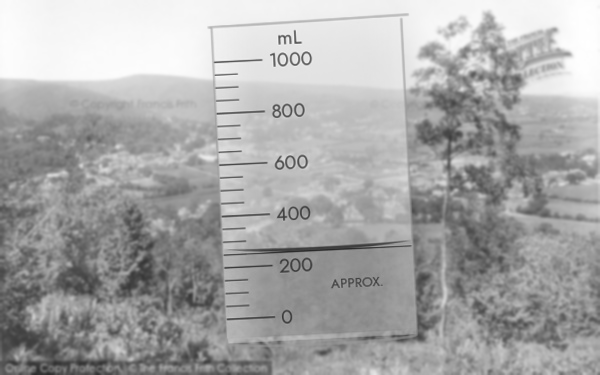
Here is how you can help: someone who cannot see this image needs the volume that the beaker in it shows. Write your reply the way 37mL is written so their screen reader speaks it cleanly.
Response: 250mL
